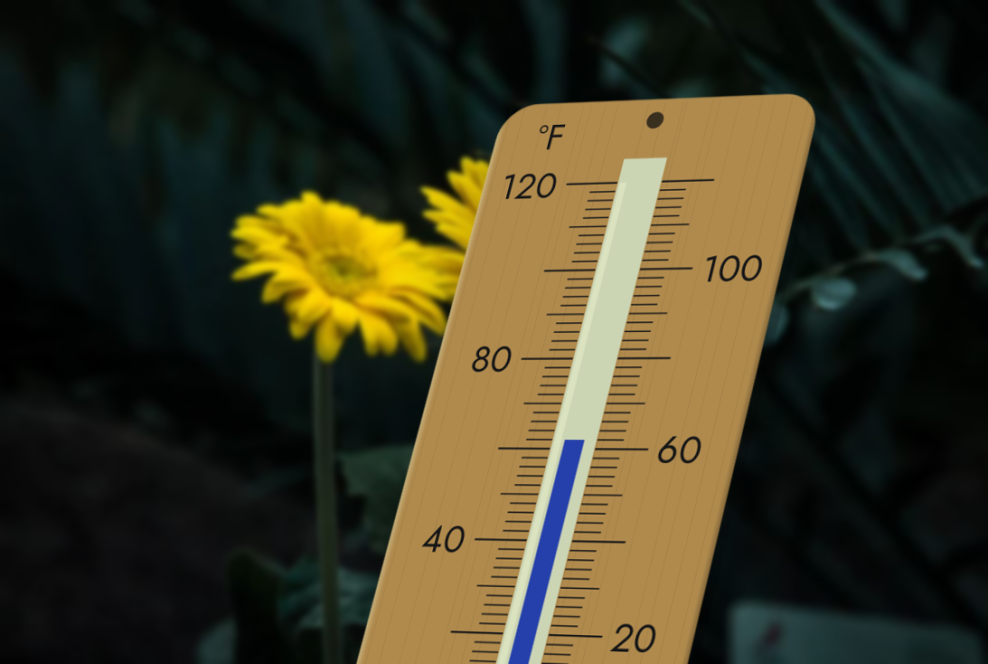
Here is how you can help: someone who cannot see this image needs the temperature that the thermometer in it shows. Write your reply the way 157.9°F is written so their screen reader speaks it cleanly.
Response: 62°F
